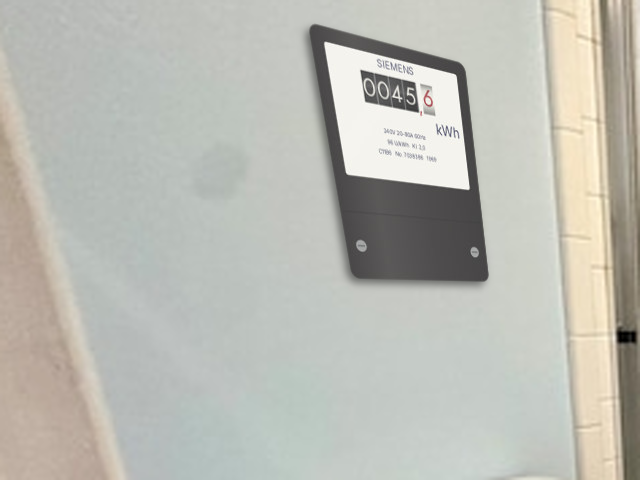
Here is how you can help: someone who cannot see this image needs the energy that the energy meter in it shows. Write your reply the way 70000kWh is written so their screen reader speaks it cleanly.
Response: 45.6kWh
